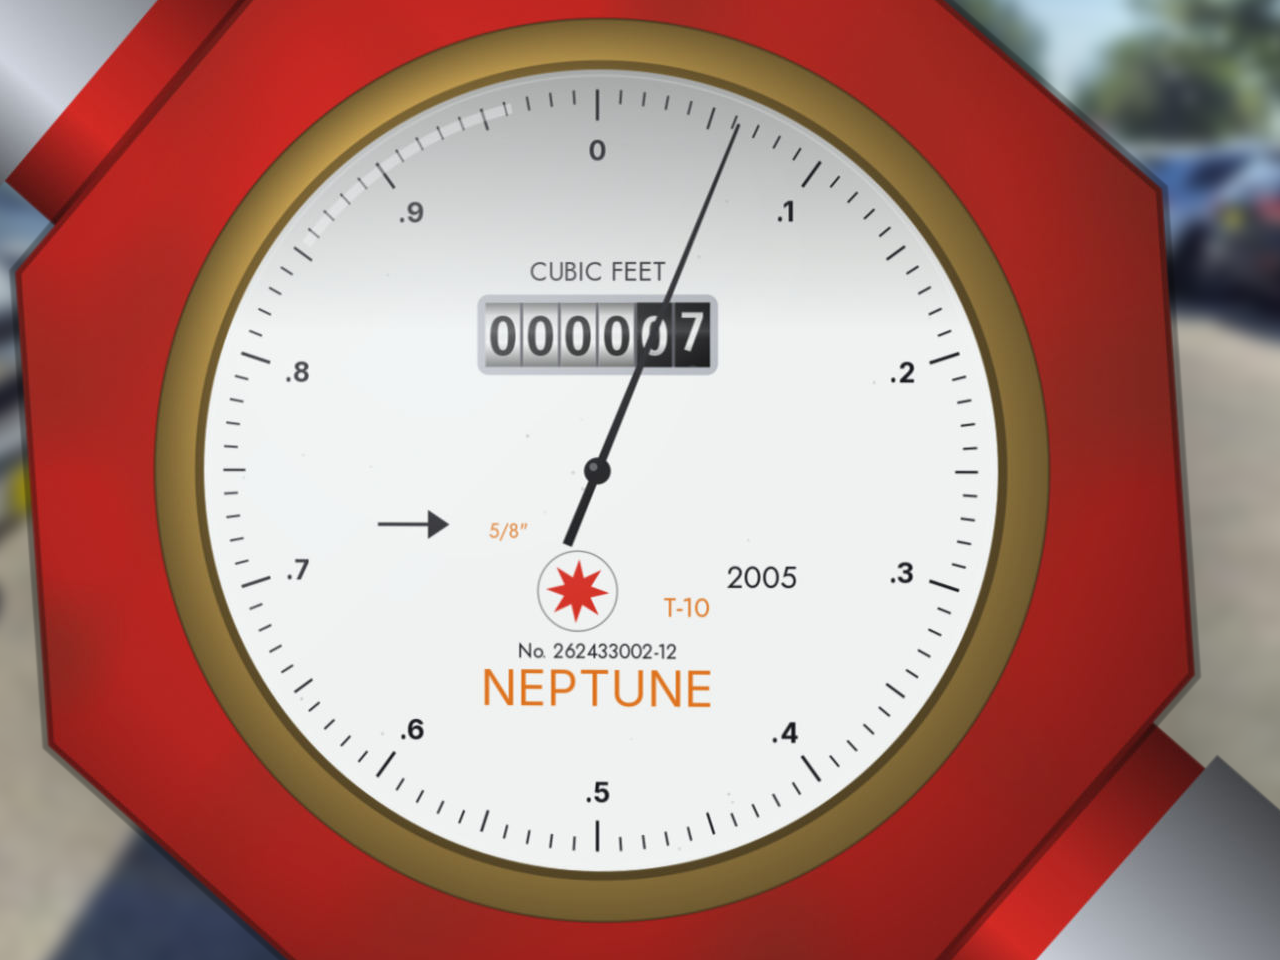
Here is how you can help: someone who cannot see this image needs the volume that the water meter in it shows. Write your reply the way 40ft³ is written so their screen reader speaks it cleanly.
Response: 7.06ft³
